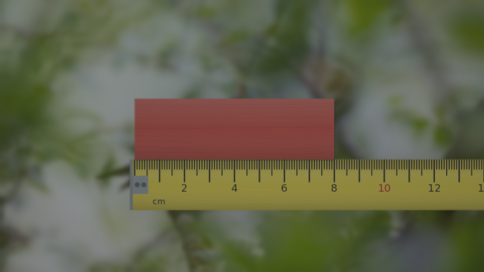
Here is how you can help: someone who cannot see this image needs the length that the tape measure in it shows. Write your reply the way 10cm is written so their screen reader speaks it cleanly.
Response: 8cm
